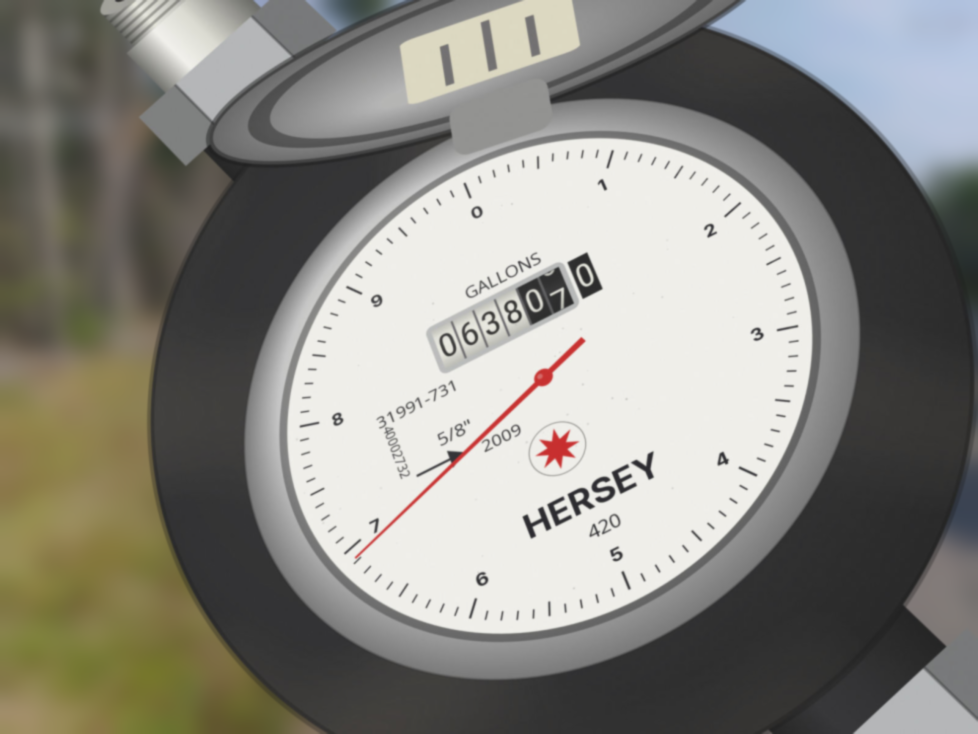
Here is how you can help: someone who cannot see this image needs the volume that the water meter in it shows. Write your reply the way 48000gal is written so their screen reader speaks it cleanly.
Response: 638066.9gal
